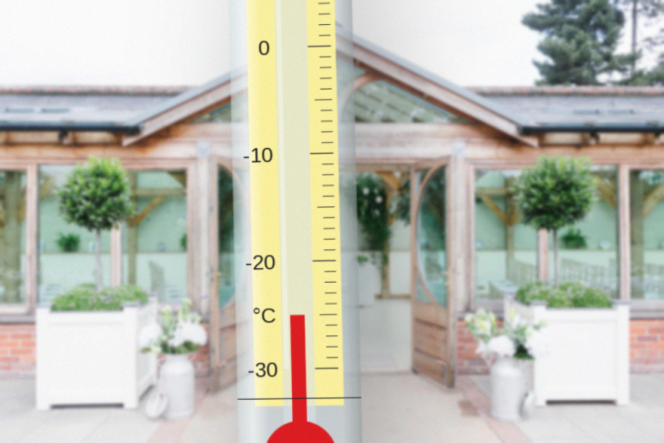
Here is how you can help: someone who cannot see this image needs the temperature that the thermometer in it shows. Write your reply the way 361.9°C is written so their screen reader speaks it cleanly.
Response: -25°C
